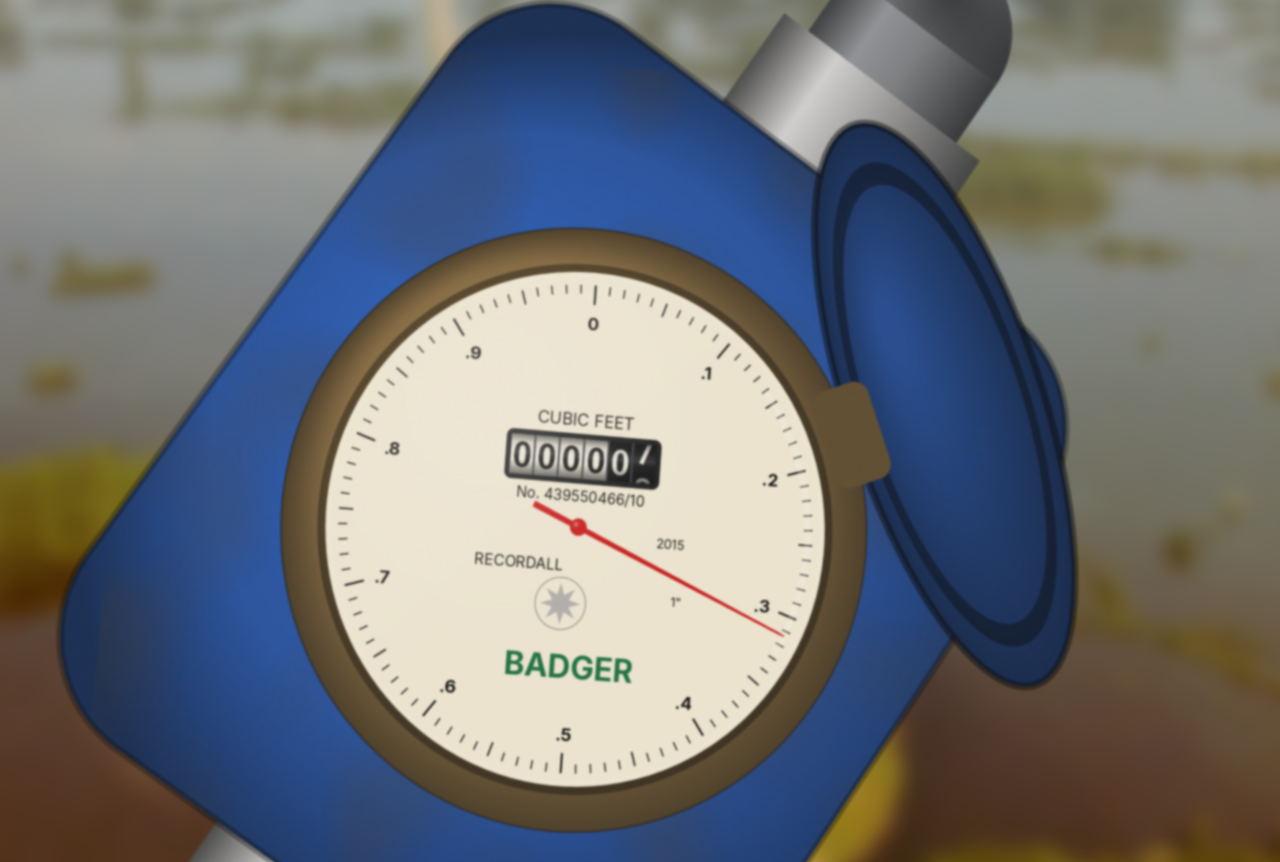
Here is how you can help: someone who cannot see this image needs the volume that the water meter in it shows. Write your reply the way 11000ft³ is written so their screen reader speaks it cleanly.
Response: 7.31ft³
